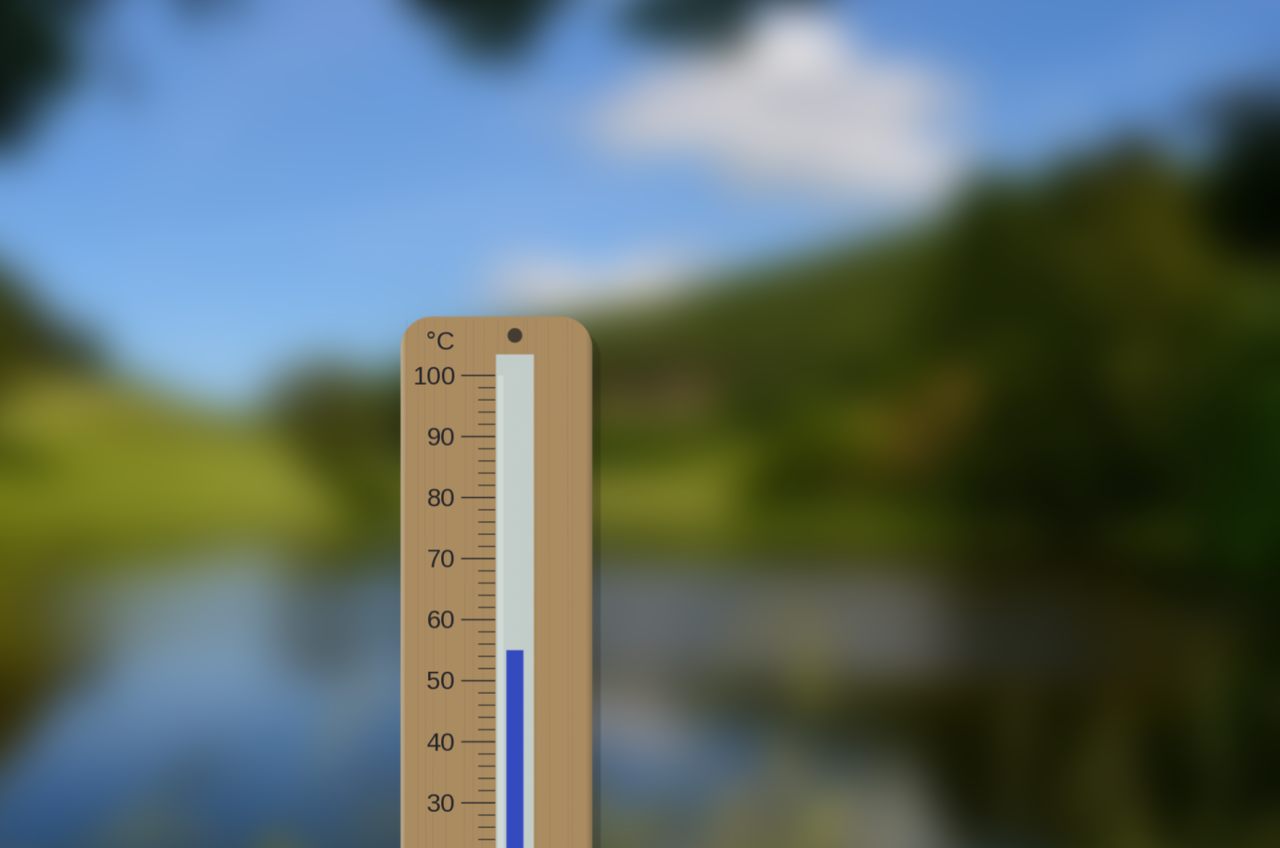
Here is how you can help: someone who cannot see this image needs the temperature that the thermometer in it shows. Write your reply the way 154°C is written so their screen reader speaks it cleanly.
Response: 55°C
